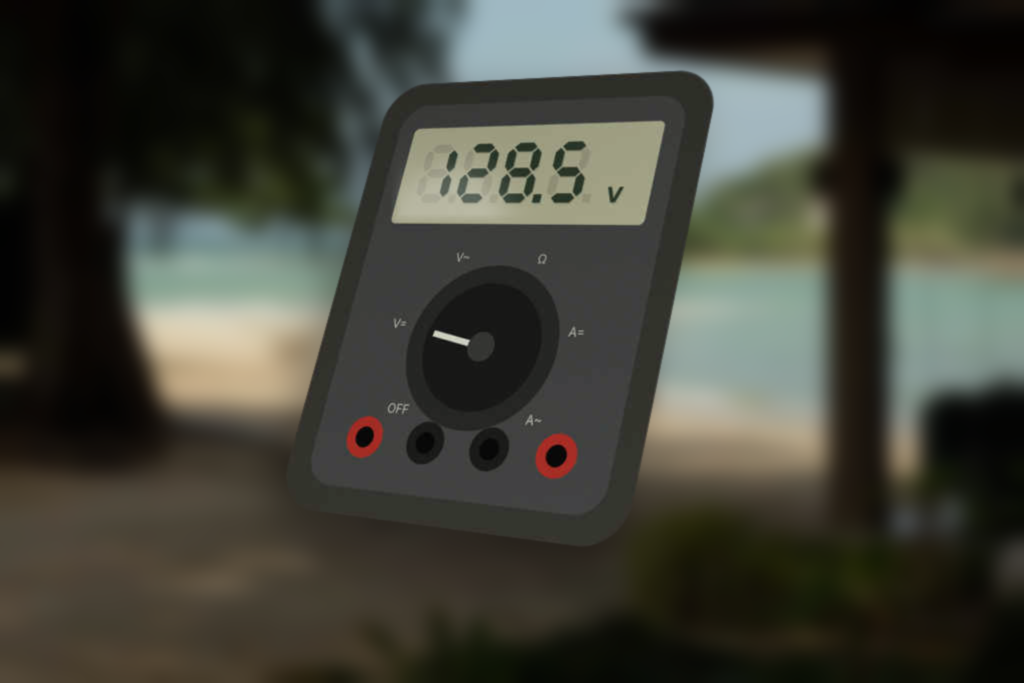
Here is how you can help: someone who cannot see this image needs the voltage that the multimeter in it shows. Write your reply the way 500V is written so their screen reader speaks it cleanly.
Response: 128.5V
